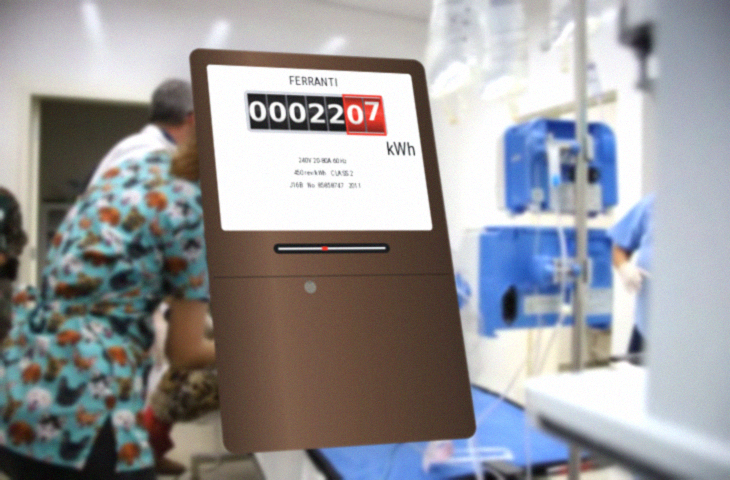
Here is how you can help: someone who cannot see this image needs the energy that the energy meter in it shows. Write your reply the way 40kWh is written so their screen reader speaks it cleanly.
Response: 22.07kWh
